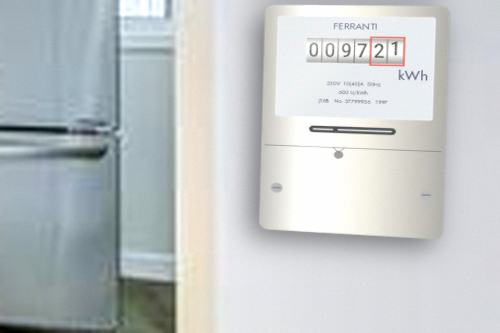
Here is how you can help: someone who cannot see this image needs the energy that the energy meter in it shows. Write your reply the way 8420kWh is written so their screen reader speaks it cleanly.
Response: 97.21kWh
